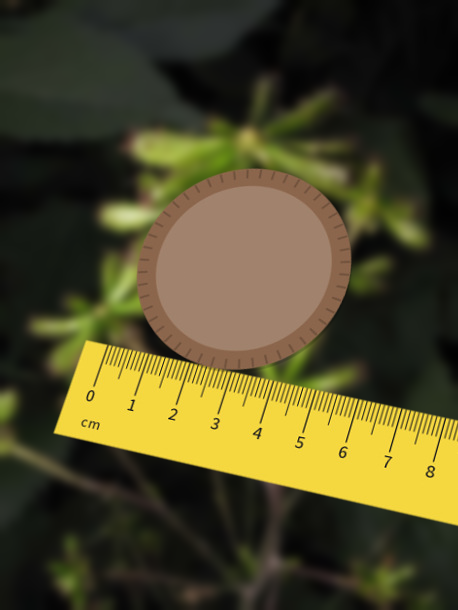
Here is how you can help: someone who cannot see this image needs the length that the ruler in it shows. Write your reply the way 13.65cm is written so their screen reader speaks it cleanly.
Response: 5cm
